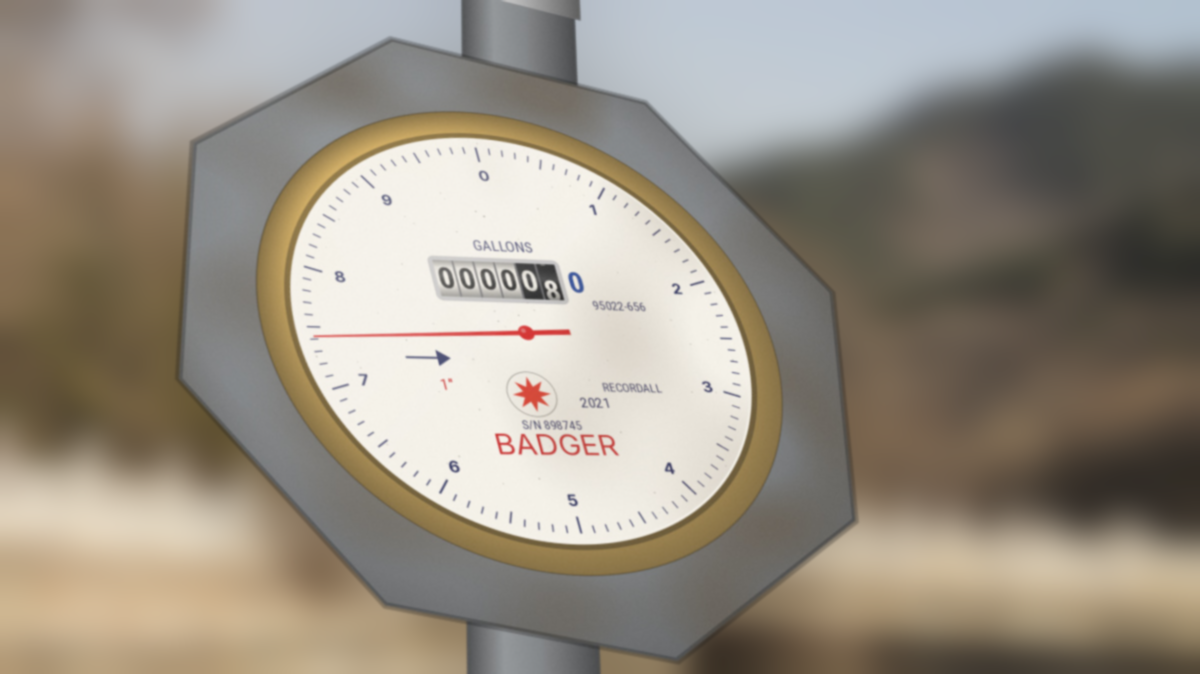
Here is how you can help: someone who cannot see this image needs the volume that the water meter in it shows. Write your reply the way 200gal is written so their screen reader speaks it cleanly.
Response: 77.4gal
